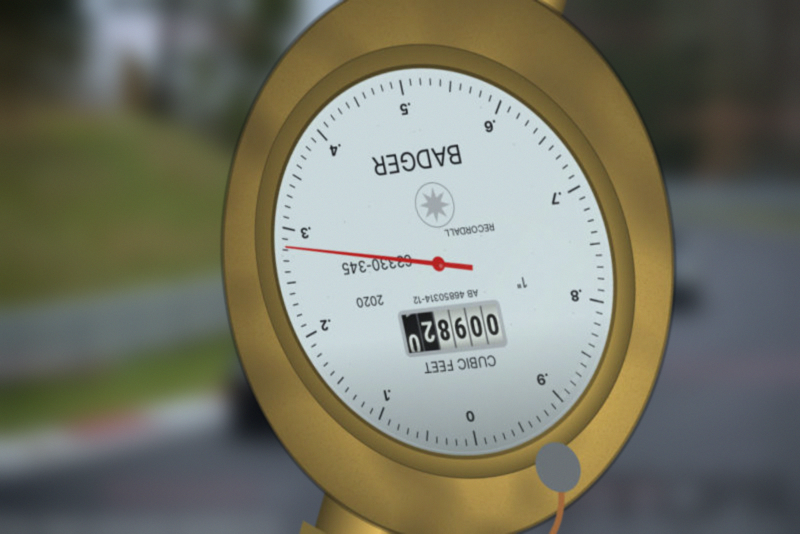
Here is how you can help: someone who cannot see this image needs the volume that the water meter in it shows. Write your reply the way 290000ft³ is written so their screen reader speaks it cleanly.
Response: 9820.28ft³
